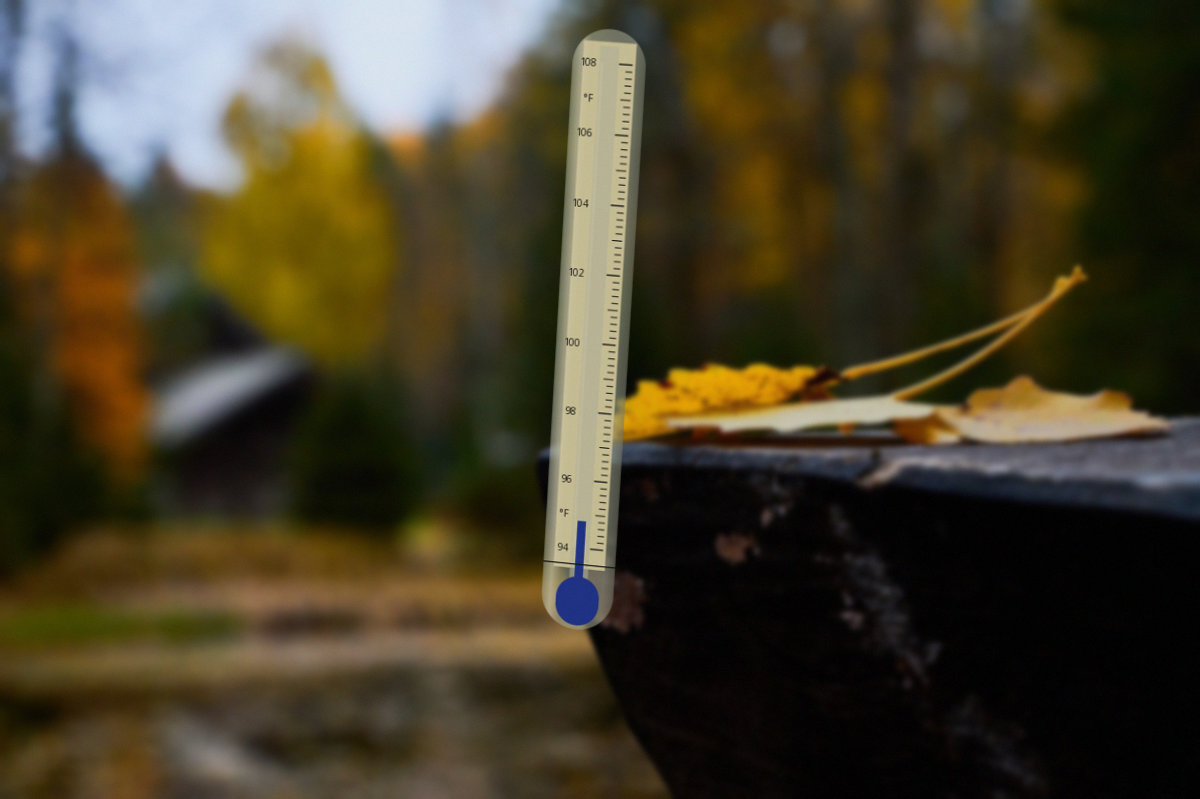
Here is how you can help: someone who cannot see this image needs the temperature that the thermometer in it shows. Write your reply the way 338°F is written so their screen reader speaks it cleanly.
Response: 94.8°F
